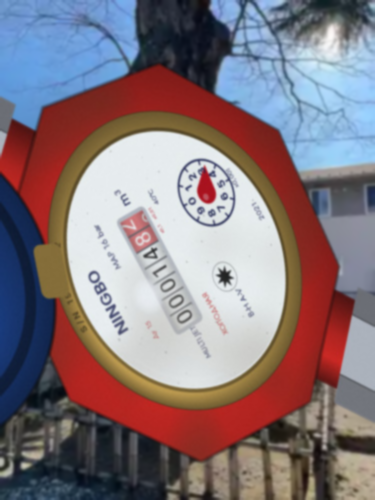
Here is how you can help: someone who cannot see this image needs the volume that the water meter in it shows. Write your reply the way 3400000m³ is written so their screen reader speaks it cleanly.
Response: 14.823m³
